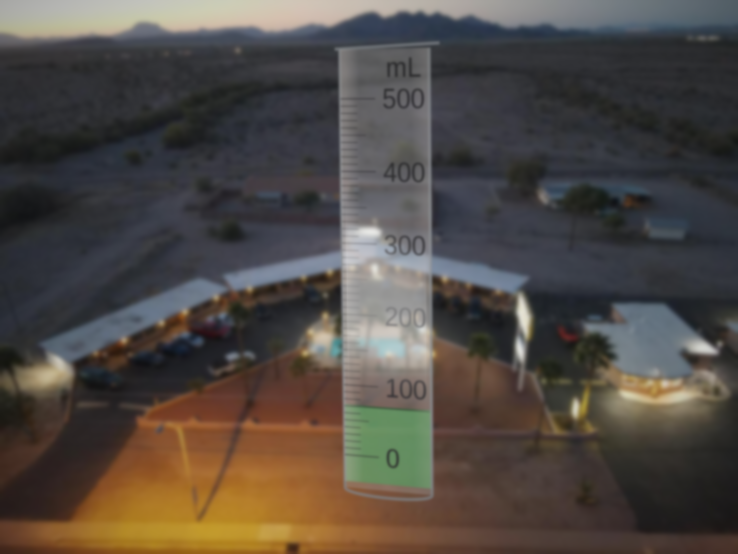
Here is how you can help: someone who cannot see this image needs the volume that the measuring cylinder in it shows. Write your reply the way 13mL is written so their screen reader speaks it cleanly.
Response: 70mL
